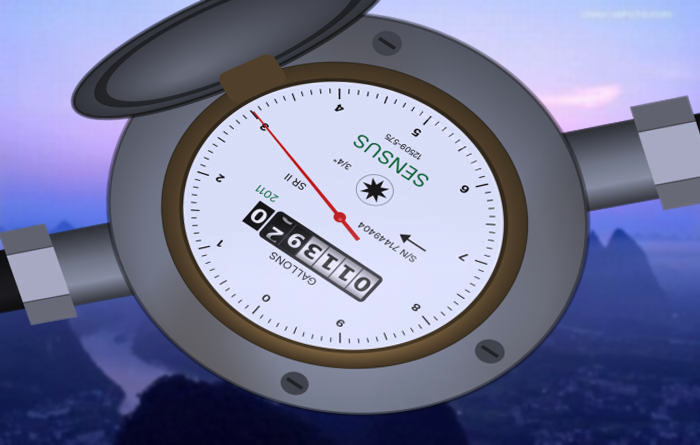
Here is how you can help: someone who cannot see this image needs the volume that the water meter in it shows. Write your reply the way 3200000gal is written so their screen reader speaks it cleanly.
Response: 113923.0gal
